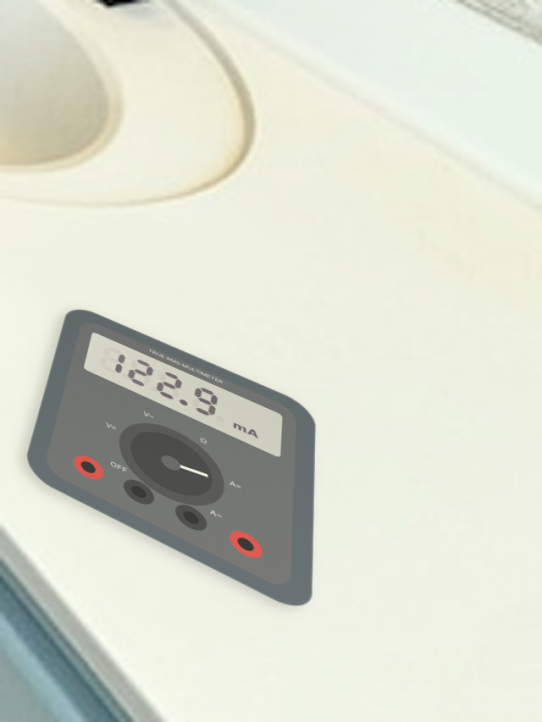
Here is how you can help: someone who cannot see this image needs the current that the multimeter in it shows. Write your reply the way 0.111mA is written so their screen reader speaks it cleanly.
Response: 122.9mA
